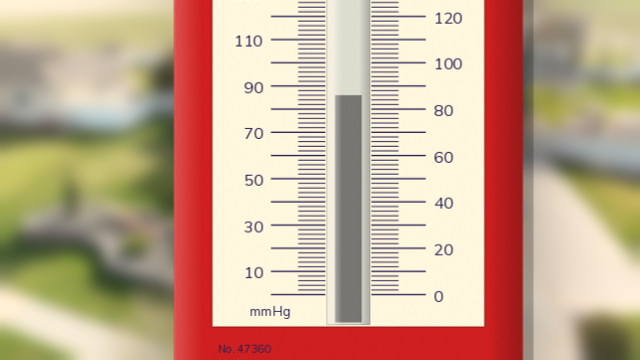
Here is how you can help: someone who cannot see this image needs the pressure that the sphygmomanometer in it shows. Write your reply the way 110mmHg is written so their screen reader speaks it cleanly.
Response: 86mmHg
